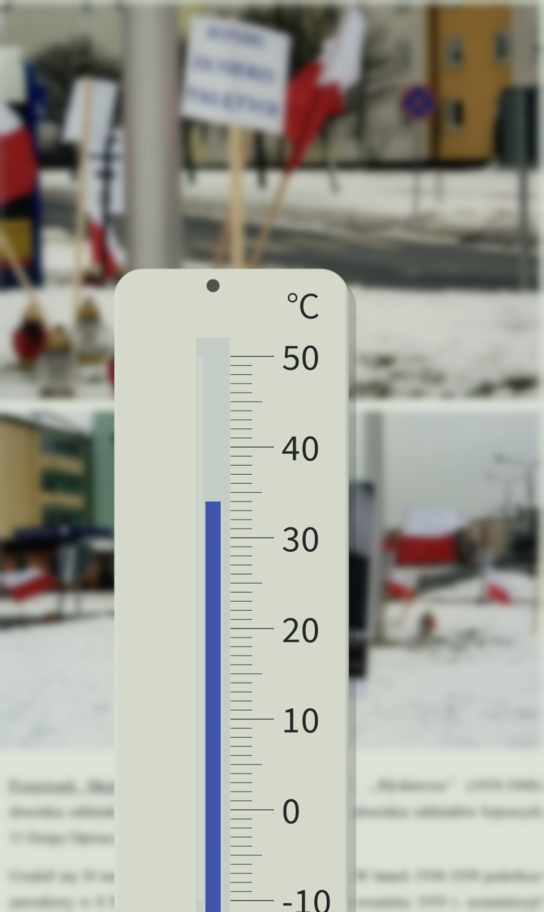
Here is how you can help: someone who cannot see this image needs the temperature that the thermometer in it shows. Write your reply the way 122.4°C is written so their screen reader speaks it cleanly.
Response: 34°C
